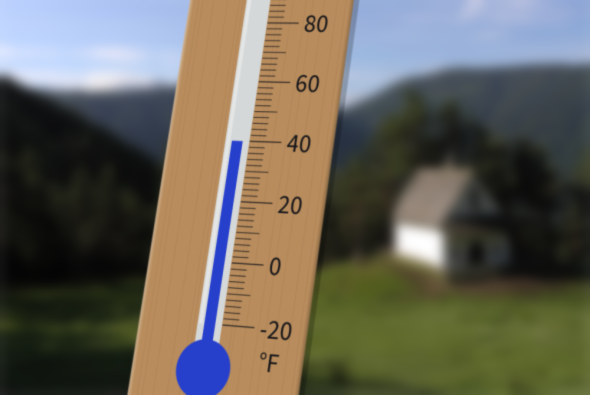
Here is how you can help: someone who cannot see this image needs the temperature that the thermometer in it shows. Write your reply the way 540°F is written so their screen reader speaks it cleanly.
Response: 40°F
